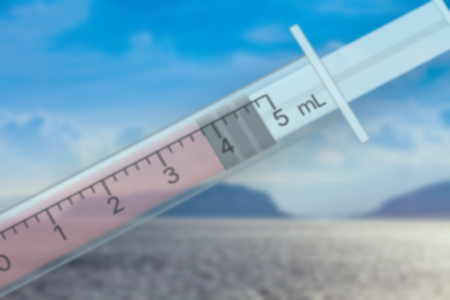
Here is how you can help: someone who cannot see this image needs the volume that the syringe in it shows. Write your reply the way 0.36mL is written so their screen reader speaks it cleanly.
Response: 3.8mL
